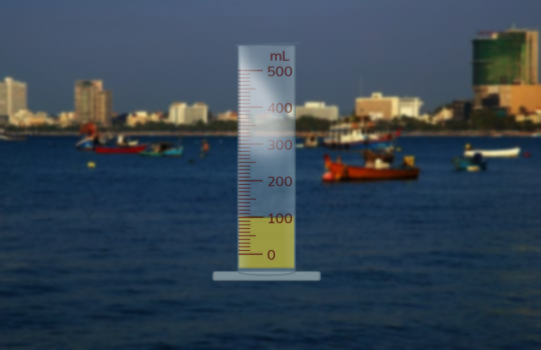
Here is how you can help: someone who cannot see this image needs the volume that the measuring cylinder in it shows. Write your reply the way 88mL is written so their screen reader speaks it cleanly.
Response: 100mL
